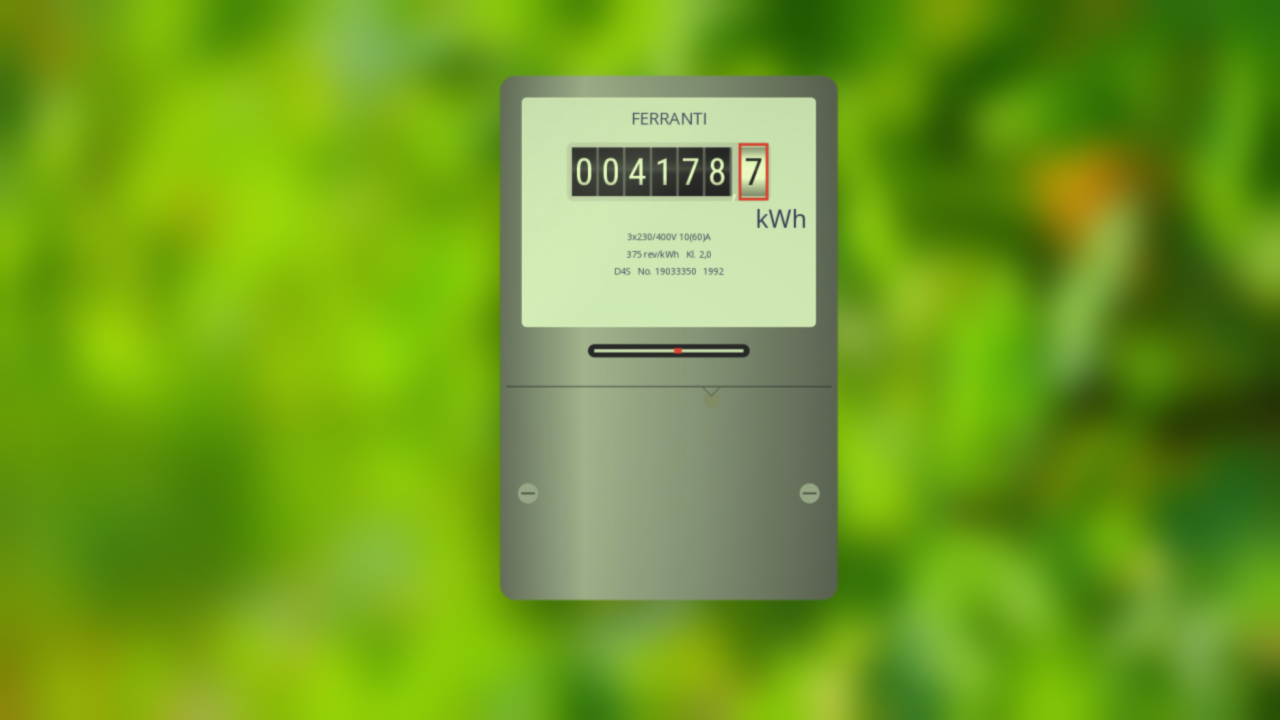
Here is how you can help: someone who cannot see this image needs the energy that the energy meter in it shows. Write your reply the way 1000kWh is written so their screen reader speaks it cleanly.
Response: 4178.7kWh
